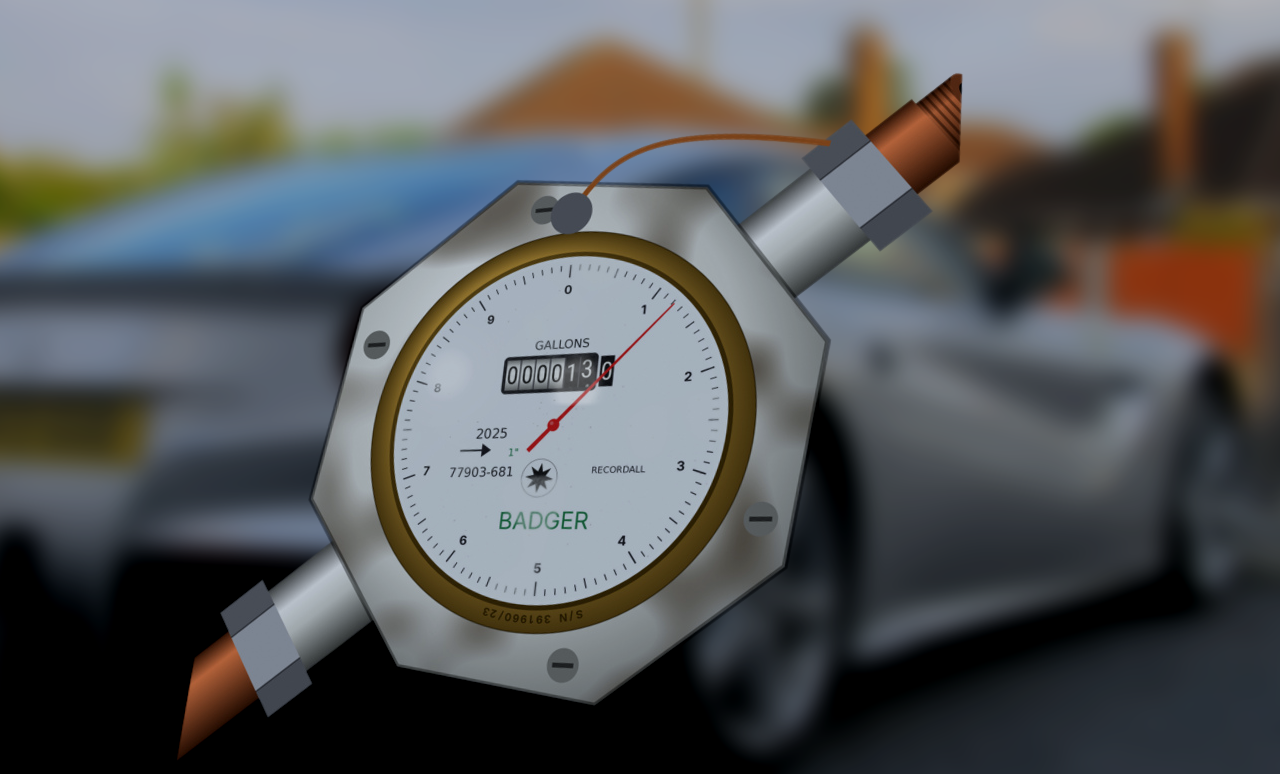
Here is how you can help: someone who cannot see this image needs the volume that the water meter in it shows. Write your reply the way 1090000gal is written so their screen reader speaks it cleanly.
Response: 131.2gal
